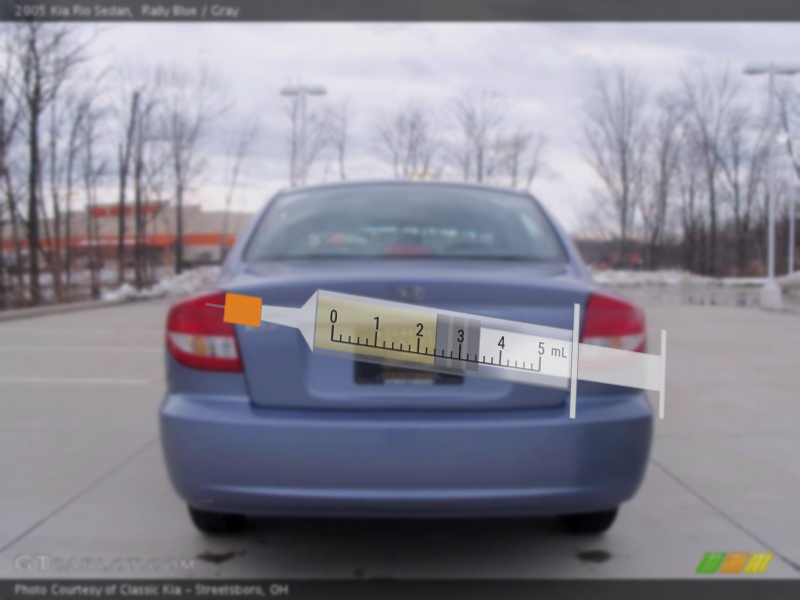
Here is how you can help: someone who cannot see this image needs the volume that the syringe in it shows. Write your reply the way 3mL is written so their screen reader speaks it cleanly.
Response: 2.4mL
